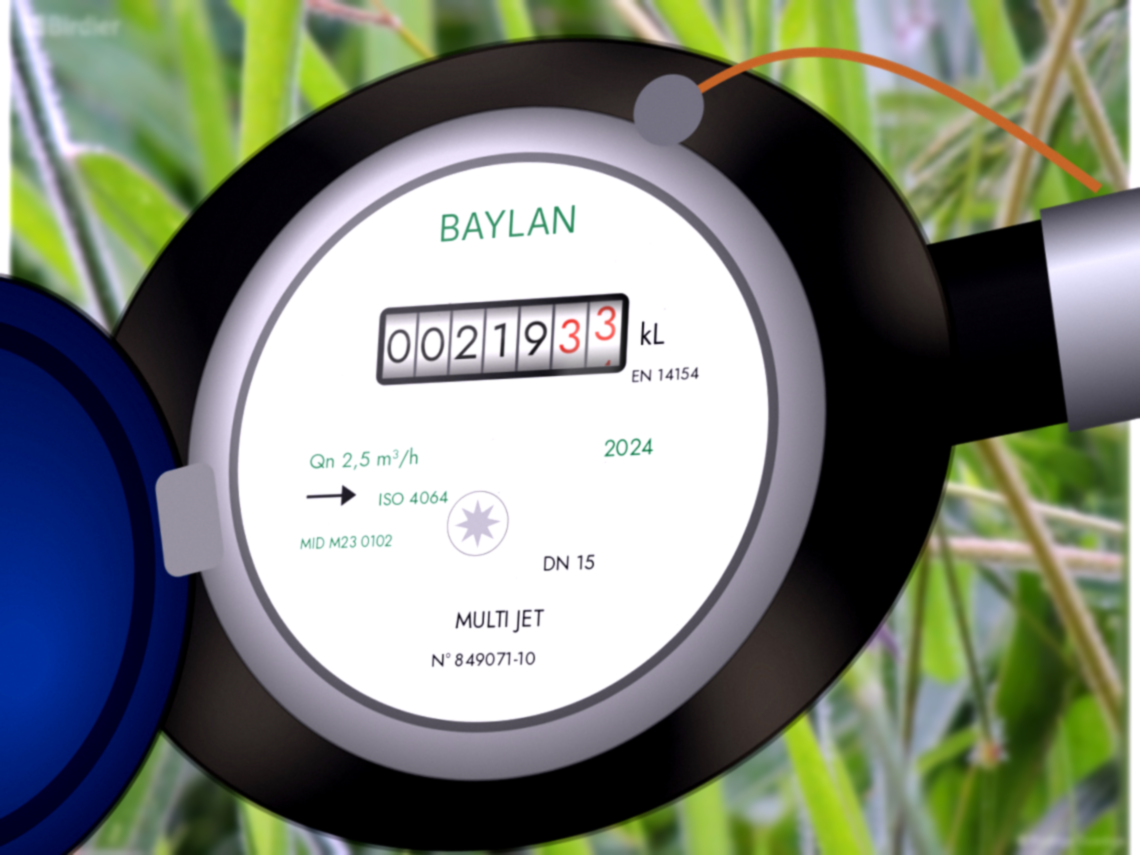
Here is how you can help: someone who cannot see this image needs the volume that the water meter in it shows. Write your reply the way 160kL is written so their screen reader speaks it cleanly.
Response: 219.33kL
